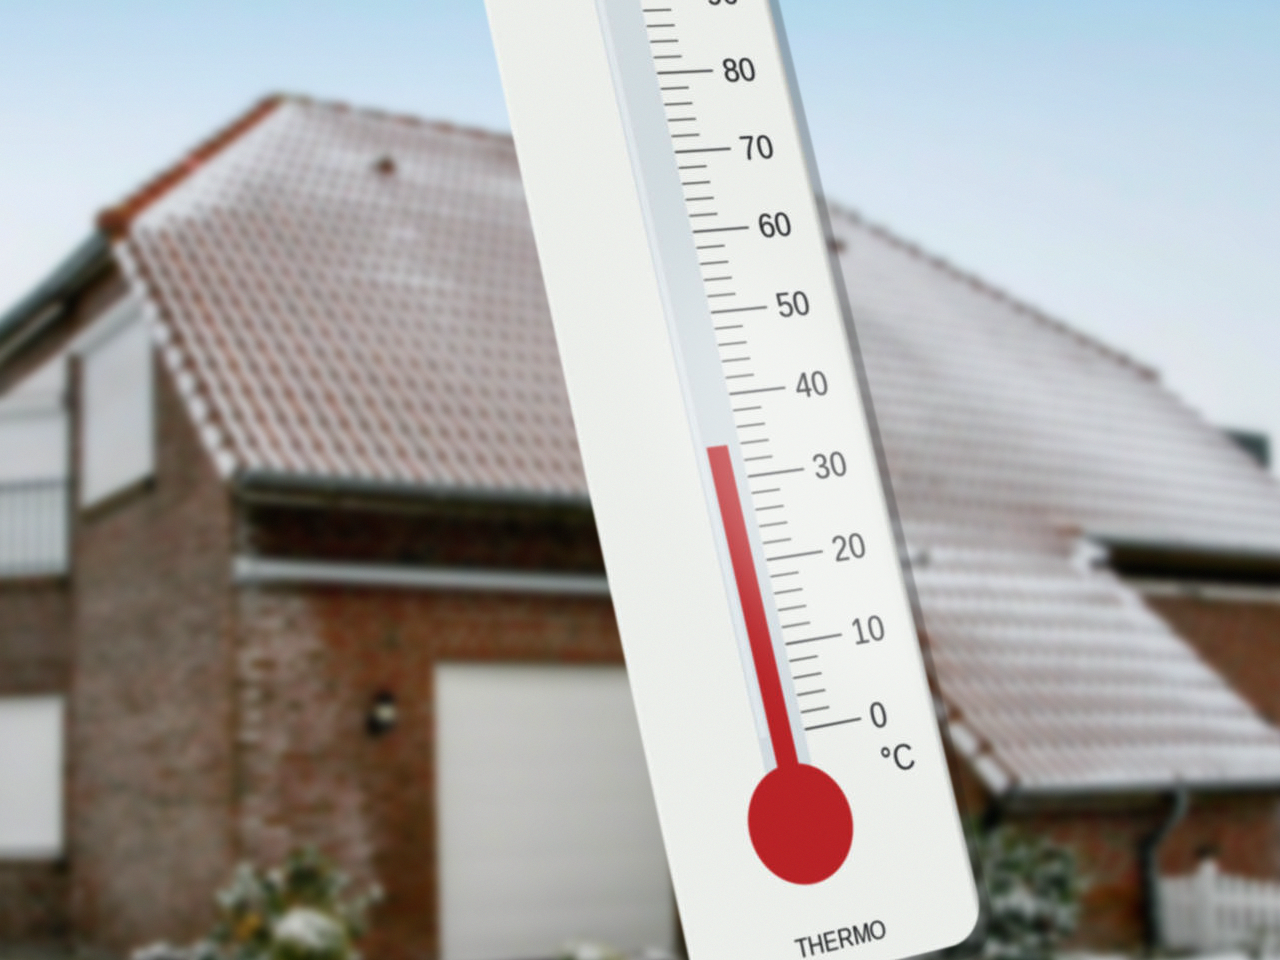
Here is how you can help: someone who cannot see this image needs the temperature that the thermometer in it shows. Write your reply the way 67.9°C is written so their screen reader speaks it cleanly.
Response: 34°C
